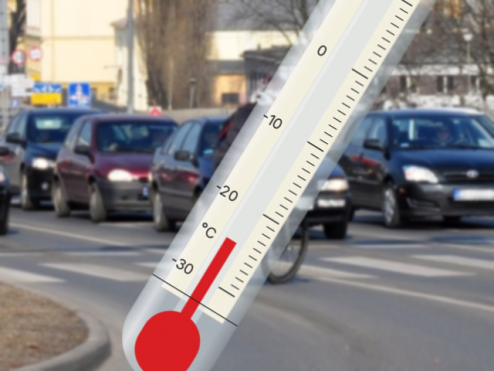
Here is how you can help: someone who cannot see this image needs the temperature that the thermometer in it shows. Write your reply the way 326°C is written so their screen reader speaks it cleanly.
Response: -24.5°C
